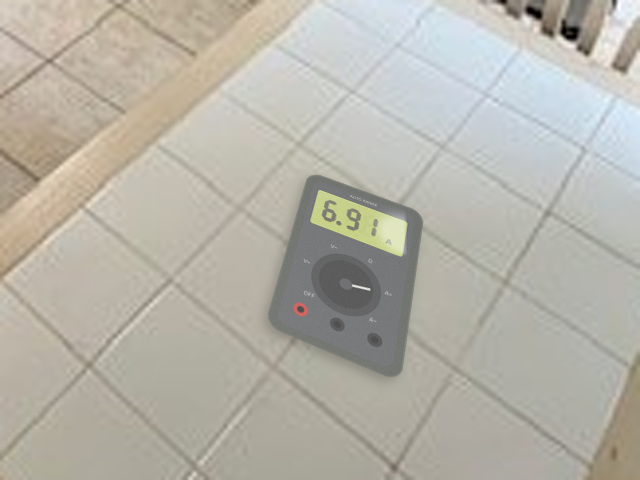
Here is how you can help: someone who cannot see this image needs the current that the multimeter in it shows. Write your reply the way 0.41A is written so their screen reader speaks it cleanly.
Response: 6.91A
